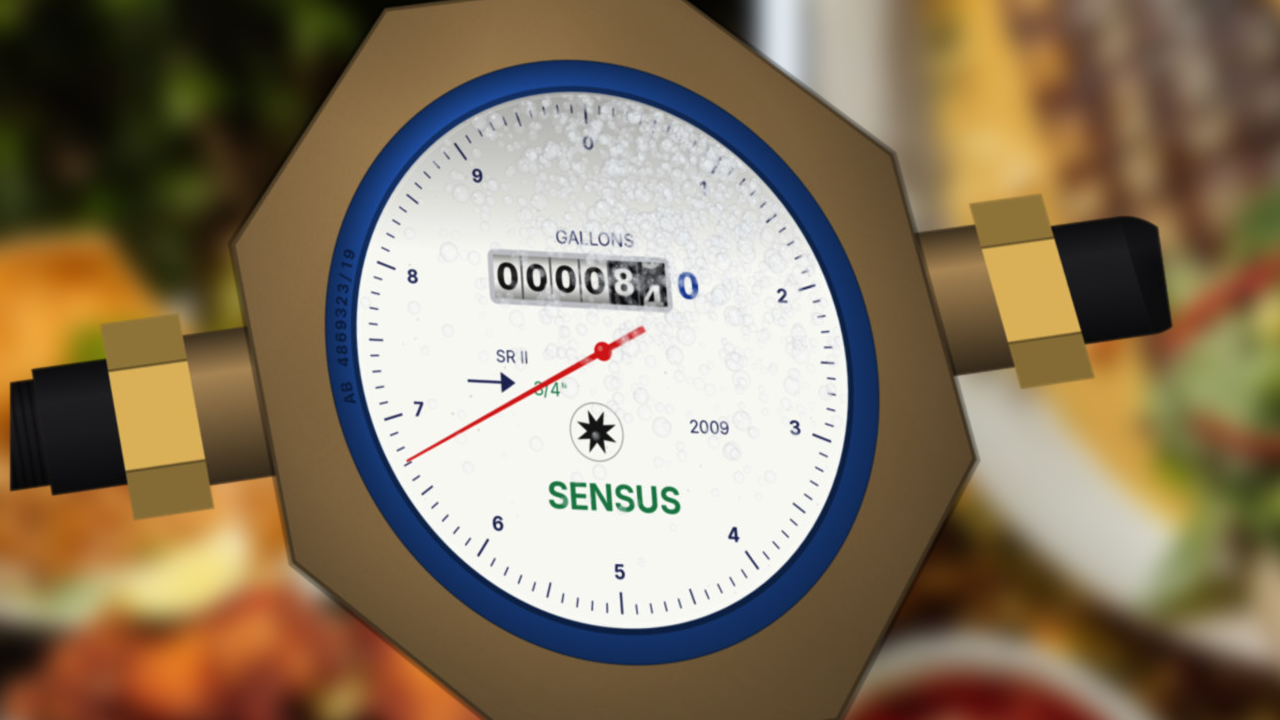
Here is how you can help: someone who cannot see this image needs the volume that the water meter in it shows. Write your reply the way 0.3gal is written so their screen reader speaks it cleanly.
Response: 836.7gal
